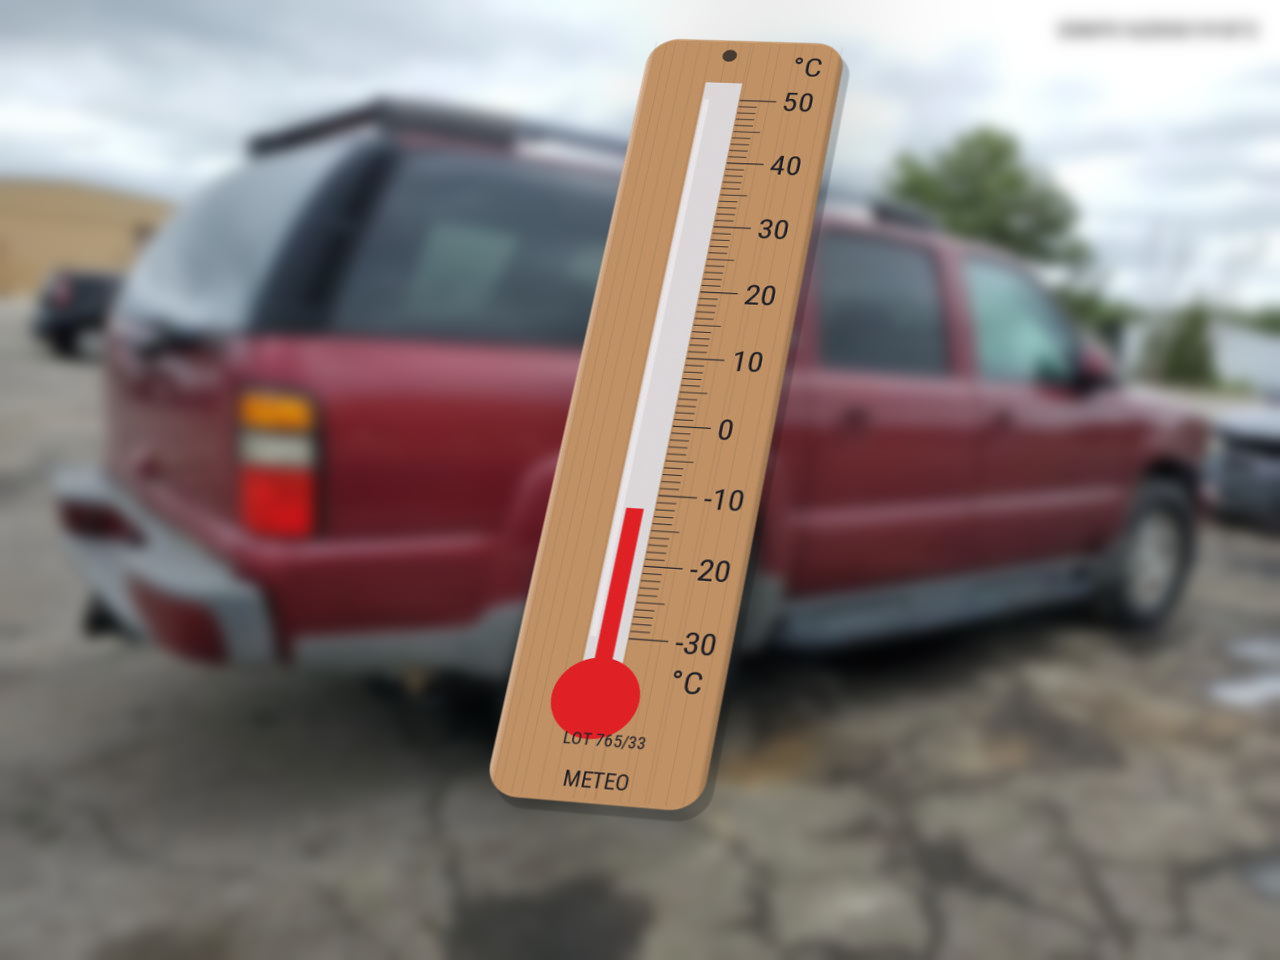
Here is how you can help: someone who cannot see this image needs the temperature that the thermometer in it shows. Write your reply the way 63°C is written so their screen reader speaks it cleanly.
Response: -12°C
